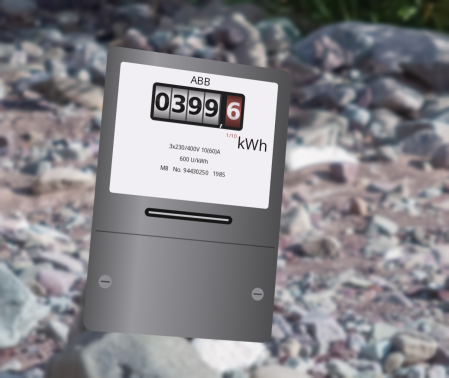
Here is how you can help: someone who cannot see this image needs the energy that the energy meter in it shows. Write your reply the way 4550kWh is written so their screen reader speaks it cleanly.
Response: 399.6kWh
